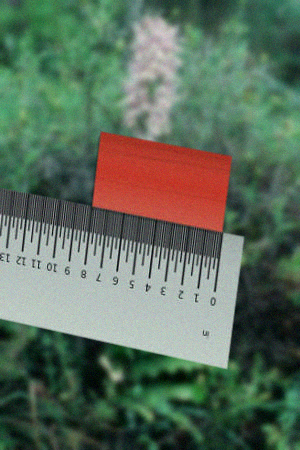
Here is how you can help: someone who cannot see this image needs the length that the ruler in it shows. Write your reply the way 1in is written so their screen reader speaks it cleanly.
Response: 8in
